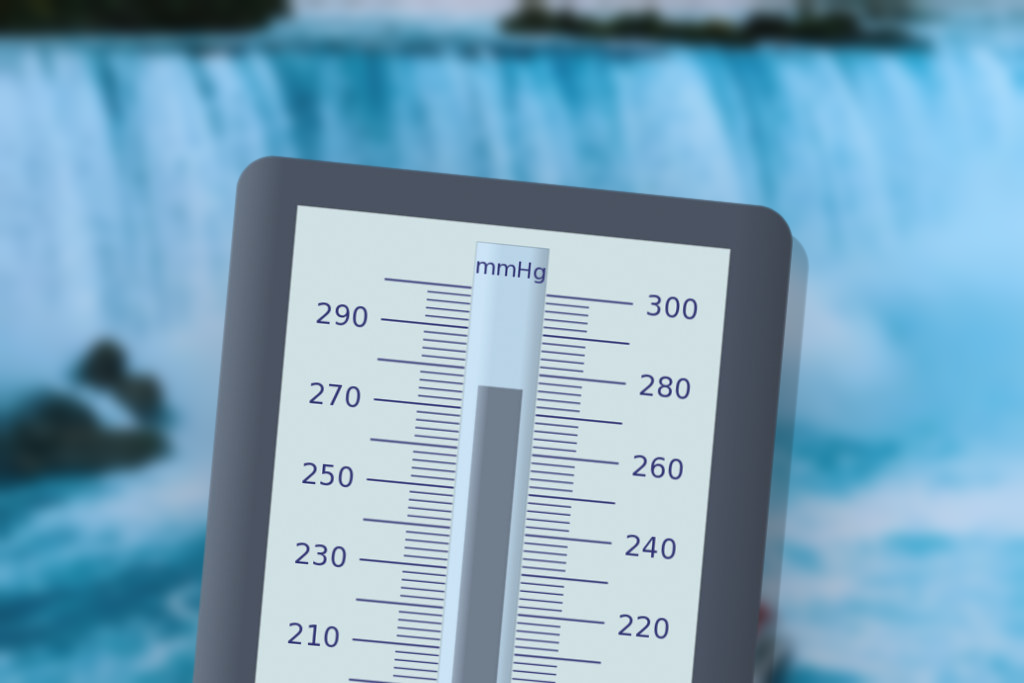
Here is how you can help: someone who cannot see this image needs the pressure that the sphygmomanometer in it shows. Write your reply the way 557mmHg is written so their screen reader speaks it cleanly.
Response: 276mmHg
